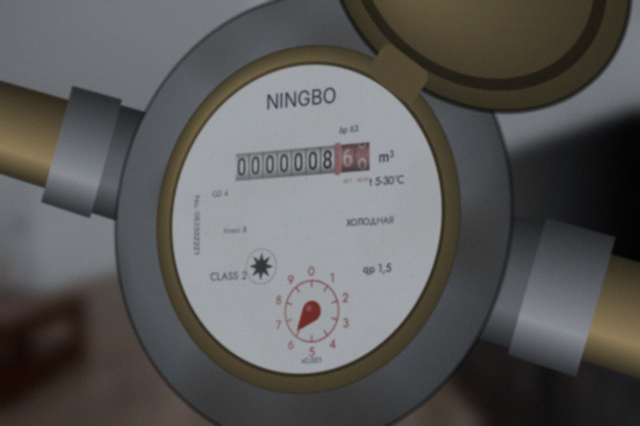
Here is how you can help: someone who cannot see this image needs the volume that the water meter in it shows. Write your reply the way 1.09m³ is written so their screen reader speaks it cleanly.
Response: 8.686m³
